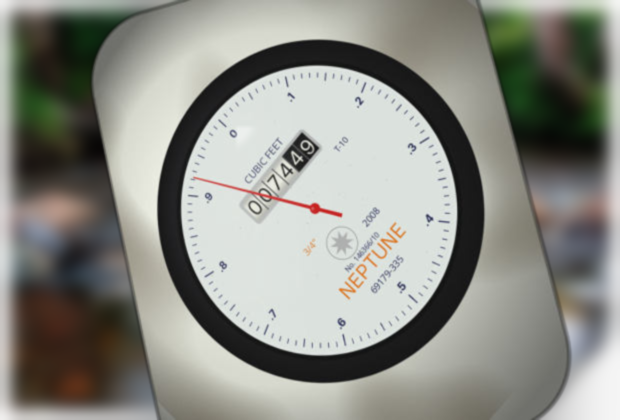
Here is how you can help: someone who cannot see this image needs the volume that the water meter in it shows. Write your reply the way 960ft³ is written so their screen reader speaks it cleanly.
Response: 7448.92ft³
